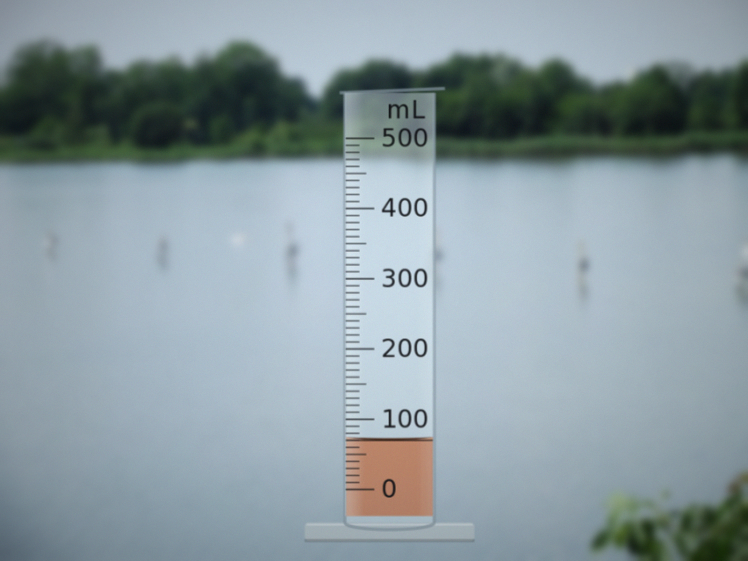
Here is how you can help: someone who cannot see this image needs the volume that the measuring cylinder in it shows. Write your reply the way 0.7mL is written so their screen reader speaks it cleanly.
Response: 70mL
